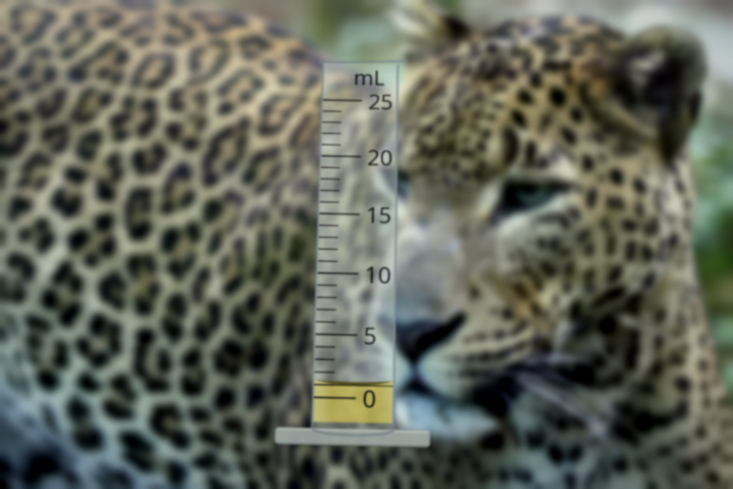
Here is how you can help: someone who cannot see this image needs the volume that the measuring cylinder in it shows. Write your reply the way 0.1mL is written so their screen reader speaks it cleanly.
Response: 1mL
